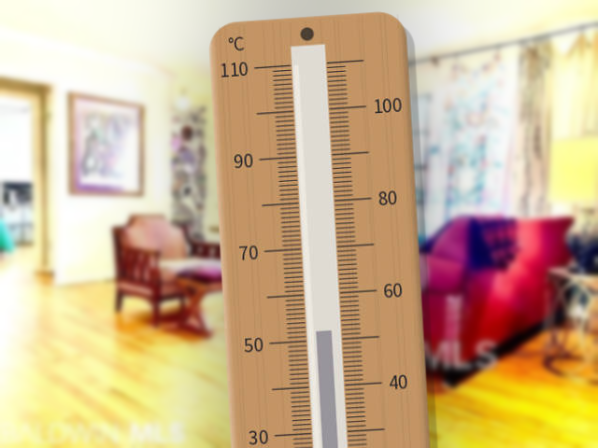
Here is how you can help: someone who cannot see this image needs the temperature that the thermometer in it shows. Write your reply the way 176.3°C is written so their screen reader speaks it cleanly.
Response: 52°C
